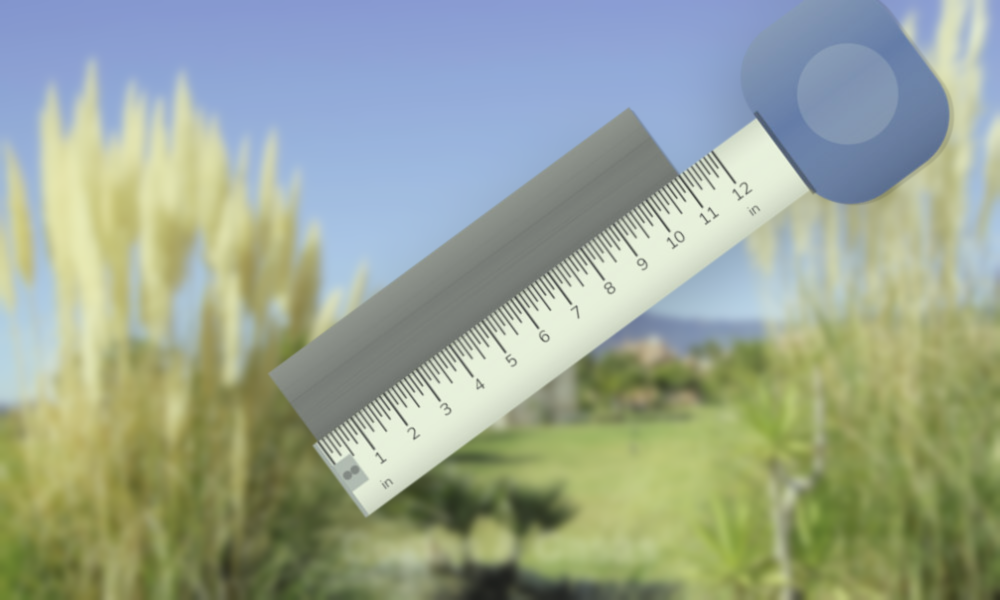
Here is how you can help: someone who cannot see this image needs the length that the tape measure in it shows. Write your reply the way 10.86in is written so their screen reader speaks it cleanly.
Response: 11in
